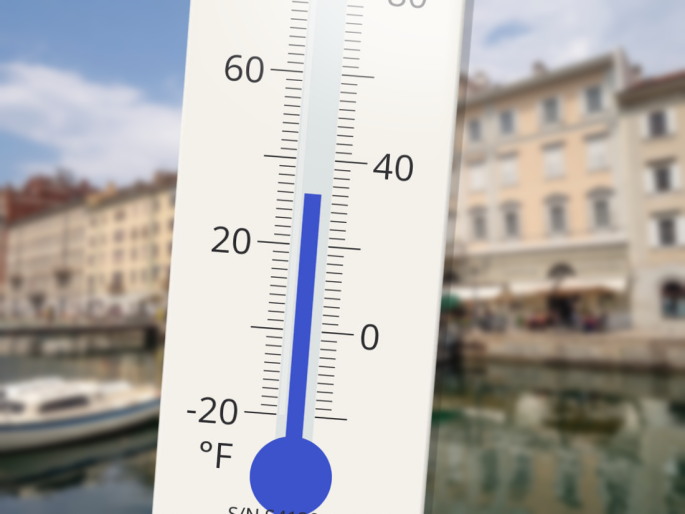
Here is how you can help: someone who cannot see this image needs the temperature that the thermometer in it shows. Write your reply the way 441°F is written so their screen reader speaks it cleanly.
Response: 32°F
